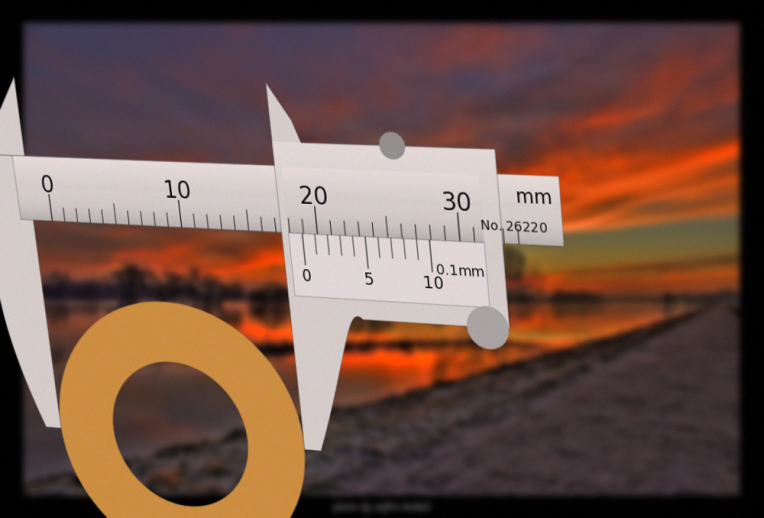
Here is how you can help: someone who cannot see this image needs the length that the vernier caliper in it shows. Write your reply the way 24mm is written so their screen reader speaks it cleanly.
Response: 18.9mm
